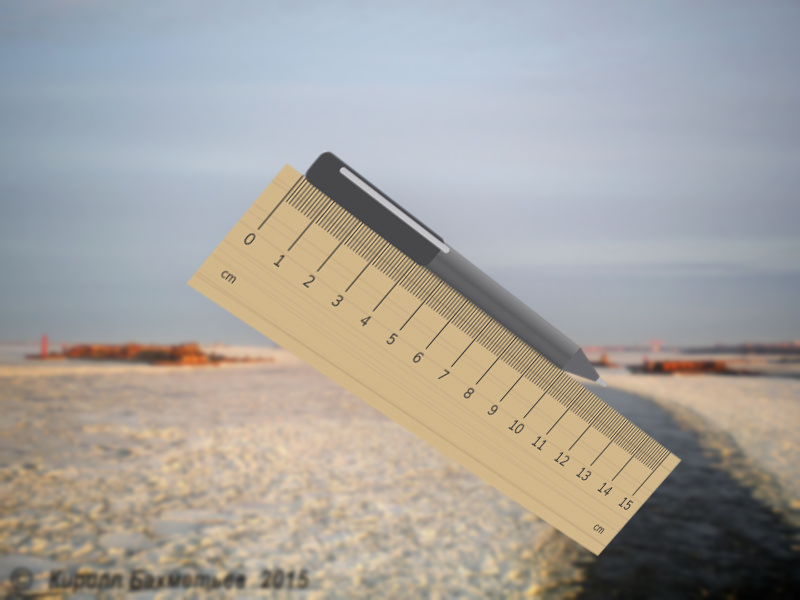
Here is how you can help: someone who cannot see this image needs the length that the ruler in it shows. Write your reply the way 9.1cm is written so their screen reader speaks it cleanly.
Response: 11.5cm
